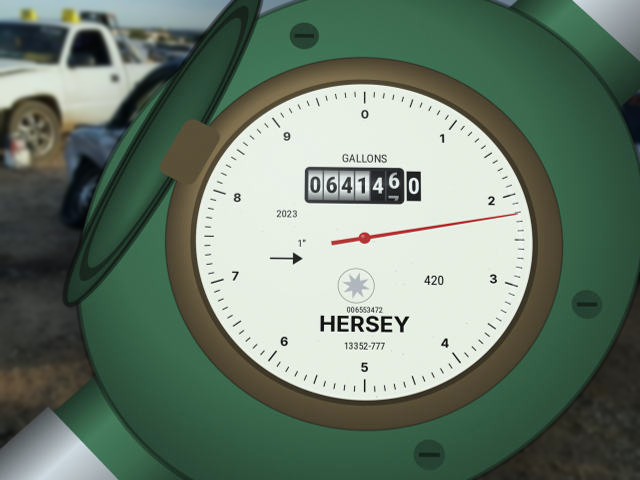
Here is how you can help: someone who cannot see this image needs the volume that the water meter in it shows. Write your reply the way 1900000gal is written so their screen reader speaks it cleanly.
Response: 641462.2gal
